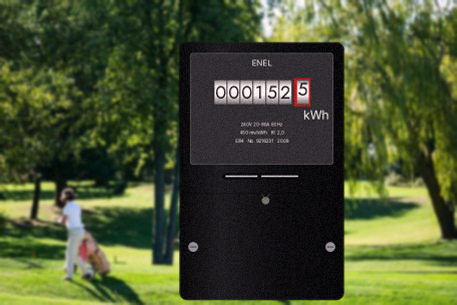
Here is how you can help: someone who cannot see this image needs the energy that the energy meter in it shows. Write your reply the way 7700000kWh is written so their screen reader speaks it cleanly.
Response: 152.5kWh
